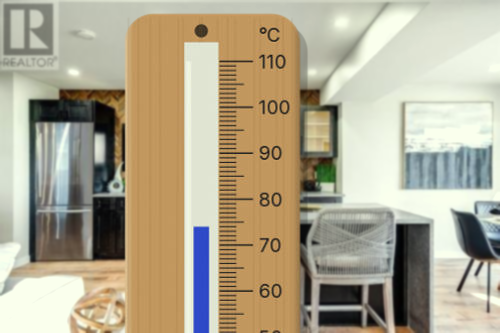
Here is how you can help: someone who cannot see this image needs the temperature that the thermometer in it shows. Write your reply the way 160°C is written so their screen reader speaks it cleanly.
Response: 74°C
